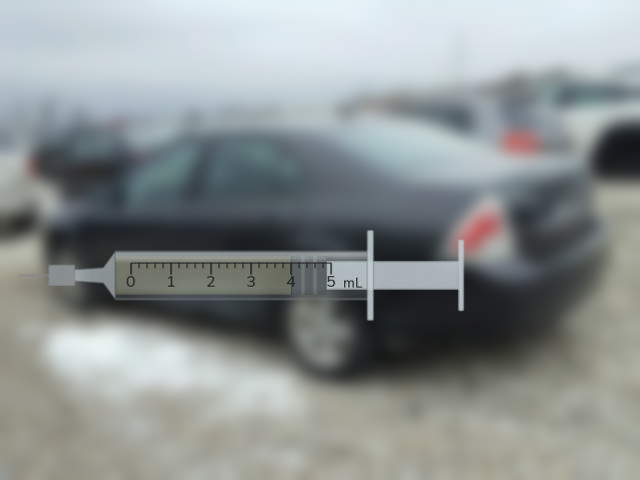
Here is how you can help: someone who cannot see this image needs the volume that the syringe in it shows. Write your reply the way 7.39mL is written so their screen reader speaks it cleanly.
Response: 4mL
